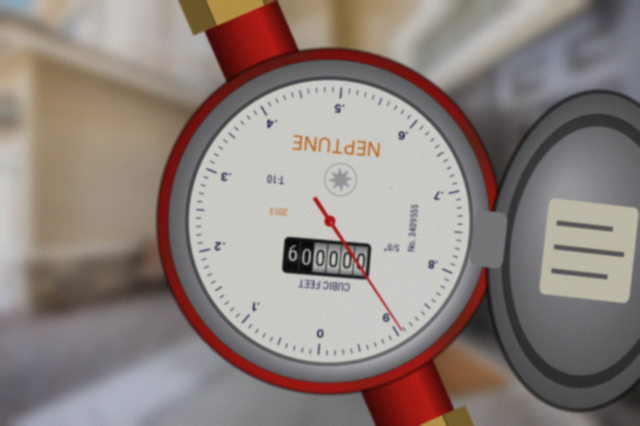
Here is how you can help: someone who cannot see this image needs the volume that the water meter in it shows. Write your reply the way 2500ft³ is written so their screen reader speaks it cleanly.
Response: 8.89ft³
